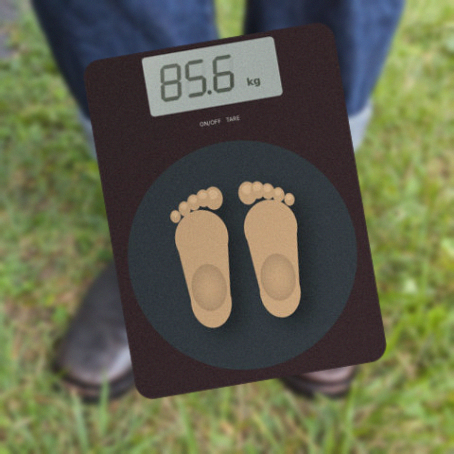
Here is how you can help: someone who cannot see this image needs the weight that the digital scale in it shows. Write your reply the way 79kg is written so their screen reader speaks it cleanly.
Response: 85.6kg
